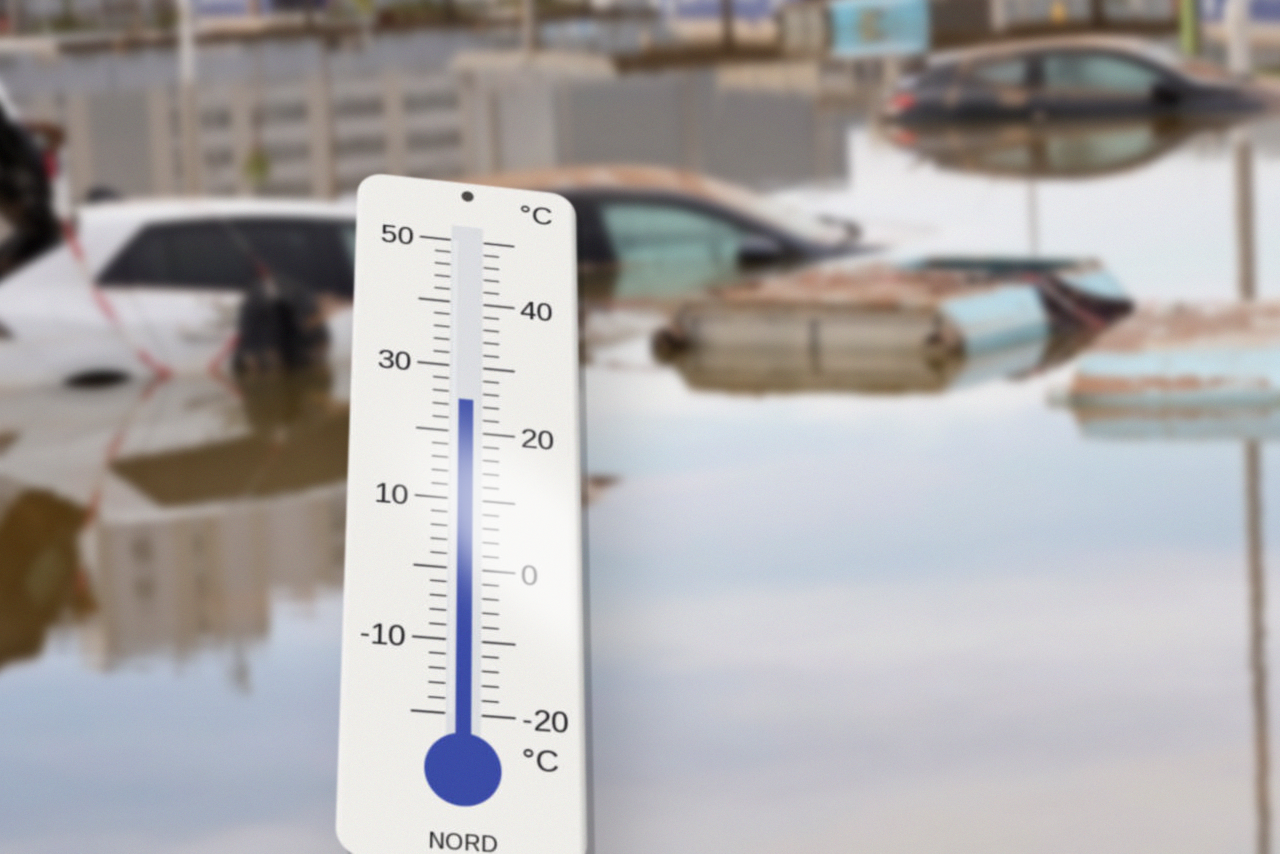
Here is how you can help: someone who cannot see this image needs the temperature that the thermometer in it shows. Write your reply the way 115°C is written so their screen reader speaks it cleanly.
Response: 25°C
